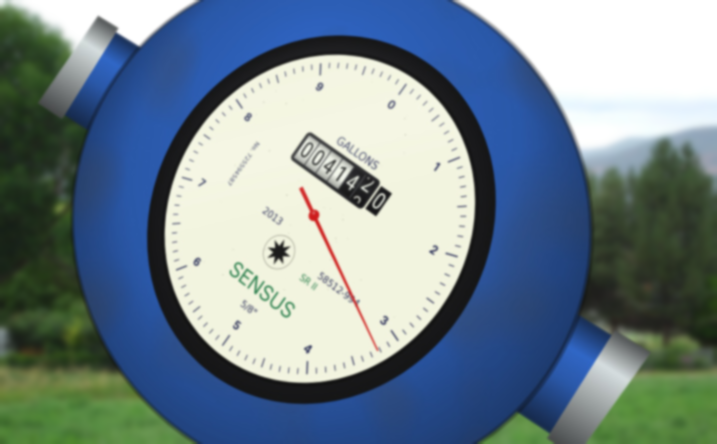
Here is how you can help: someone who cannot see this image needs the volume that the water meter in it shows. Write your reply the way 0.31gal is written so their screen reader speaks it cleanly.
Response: 41423.2gal
